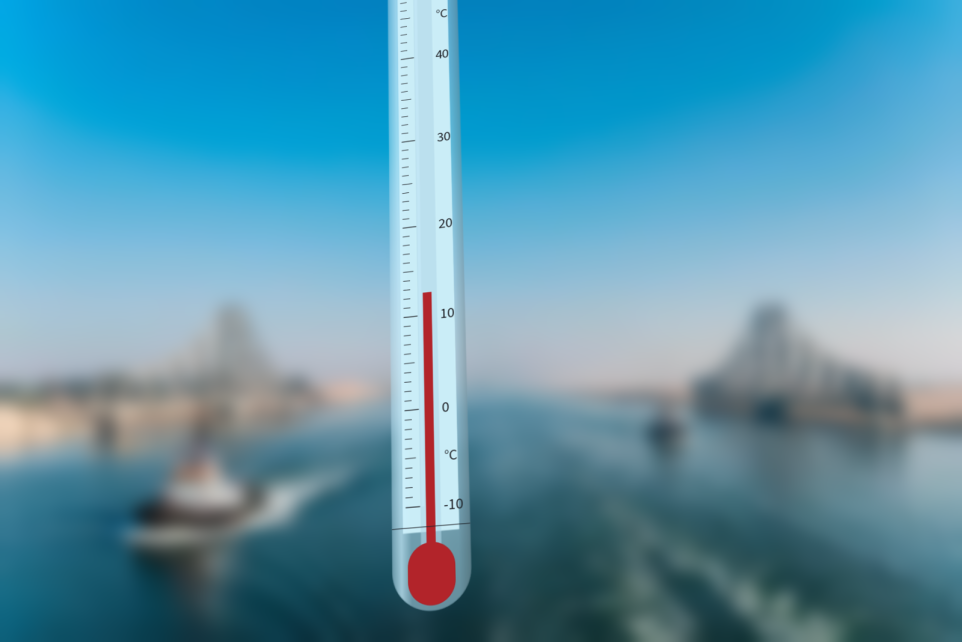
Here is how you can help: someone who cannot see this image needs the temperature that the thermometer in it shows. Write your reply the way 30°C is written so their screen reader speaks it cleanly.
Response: 12.5°C
